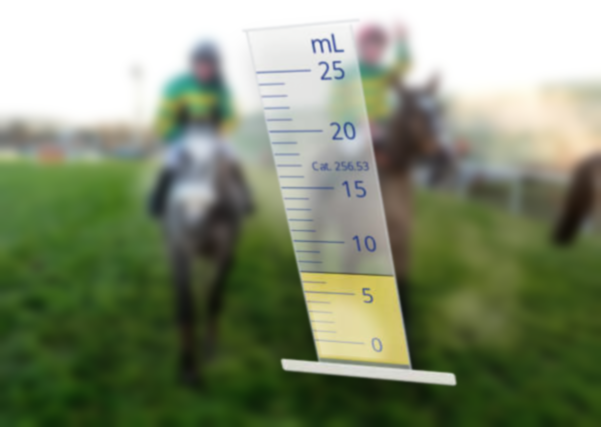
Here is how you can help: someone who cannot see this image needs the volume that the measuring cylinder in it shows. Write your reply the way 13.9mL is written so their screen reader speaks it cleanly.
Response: 7mL
